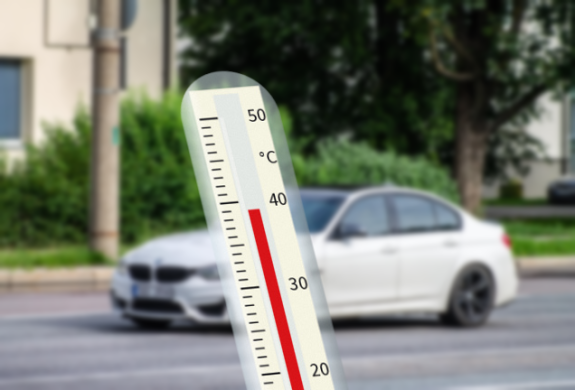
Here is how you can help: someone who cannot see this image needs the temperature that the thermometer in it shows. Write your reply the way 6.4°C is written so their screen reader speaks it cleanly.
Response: 39°C
